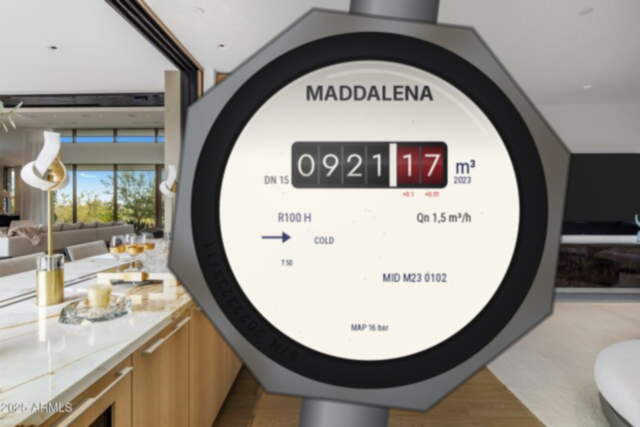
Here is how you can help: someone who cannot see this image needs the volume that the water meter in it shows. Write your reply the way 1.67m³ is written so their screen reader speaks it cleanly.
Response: 921.17m³
